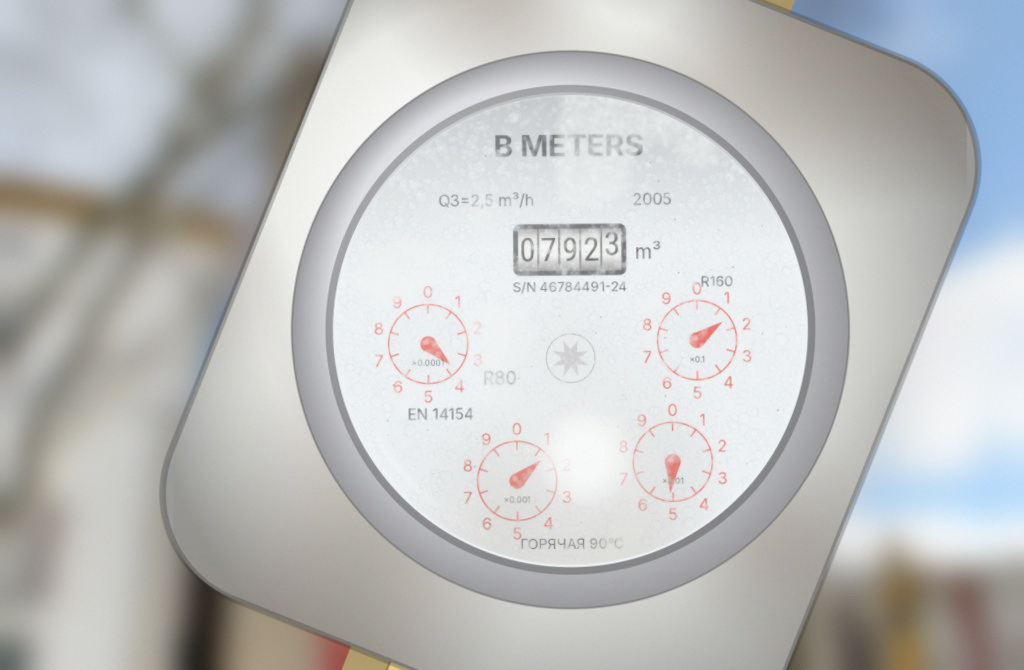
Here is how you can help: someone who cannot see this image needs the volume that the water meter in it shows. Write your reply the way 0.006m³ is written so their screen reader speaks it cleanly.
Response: 7923.1513m³
